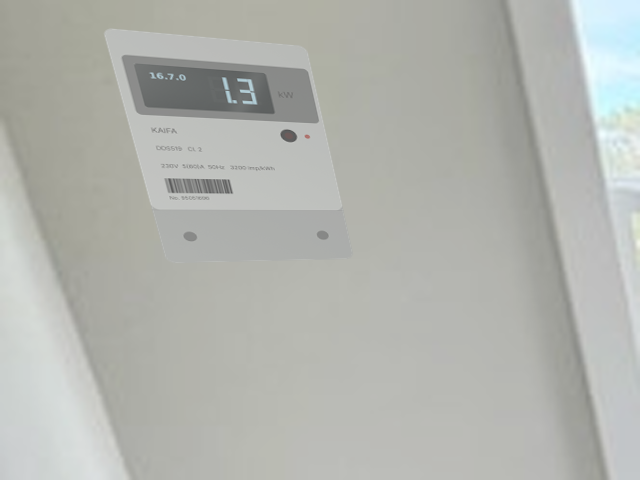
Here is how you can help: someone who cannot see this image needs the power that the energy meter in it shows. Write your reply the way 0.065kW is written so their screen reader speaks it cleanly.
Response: 1.3kW
